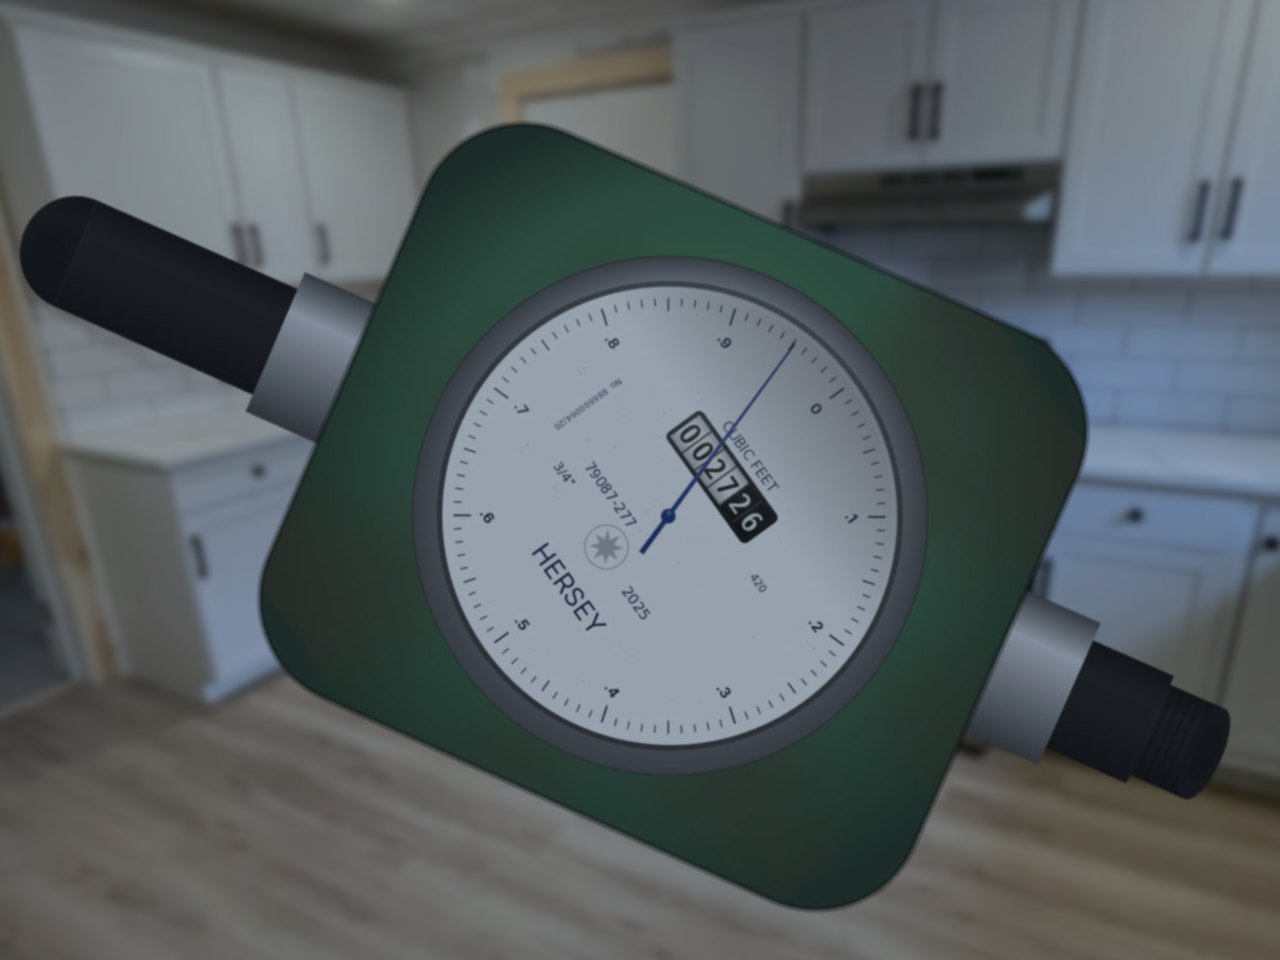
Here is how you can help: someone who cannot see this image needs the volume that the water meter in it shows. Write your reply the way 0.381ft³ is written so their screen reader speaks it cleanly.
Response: 2725.95ft³
